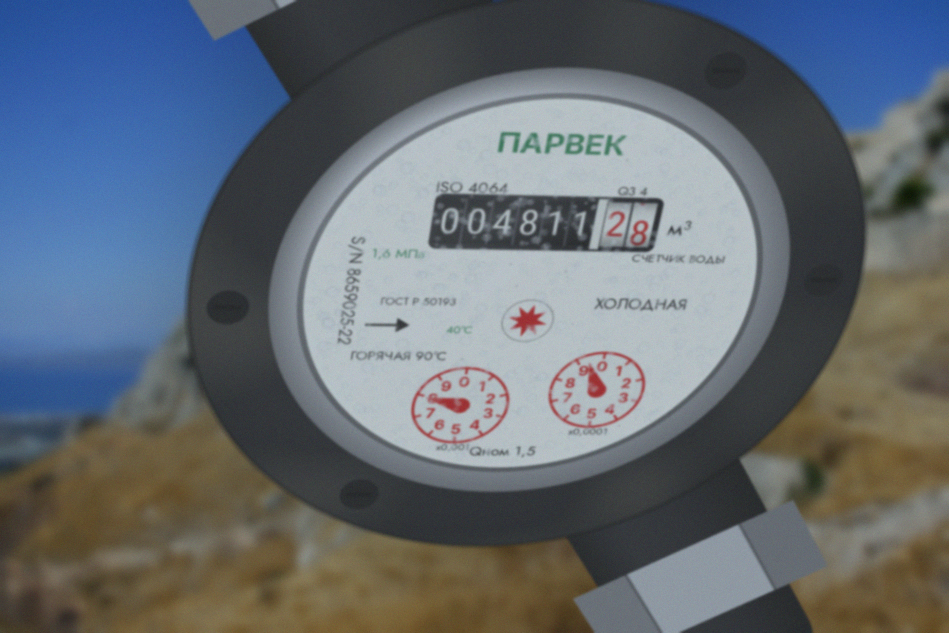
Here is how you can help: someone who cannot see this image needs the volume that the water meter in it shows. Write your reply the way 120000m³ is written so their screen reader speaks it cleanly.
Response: 4811.2779m³
